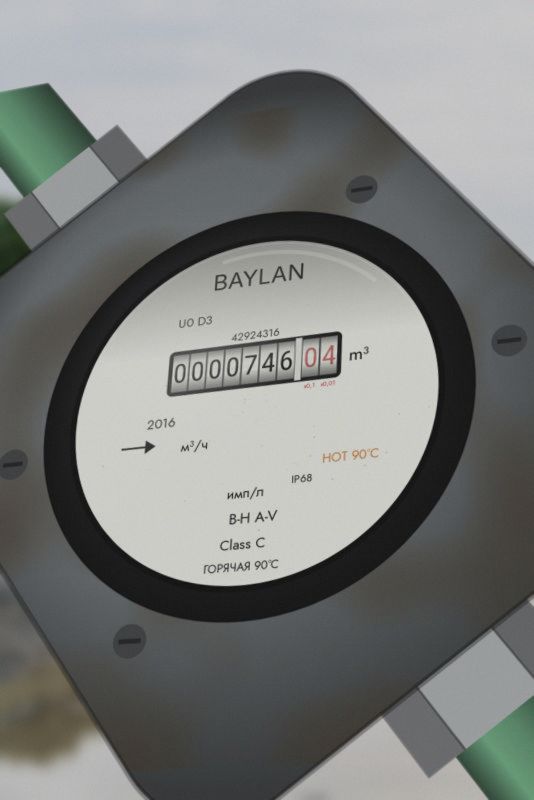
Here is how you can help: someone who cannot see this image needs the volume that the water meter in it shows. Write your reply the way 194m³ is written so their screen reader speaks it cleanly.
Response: 746.04m³
